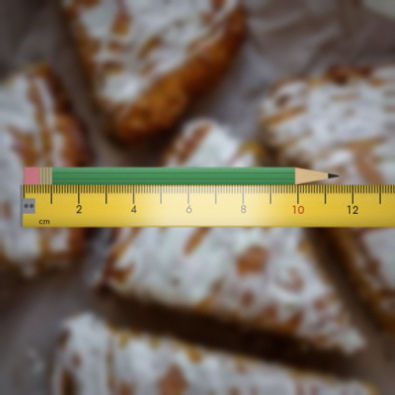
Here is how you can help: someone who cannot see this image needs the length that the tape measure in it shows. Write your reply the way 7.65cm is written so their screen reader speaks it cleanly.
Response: 11.5cm
